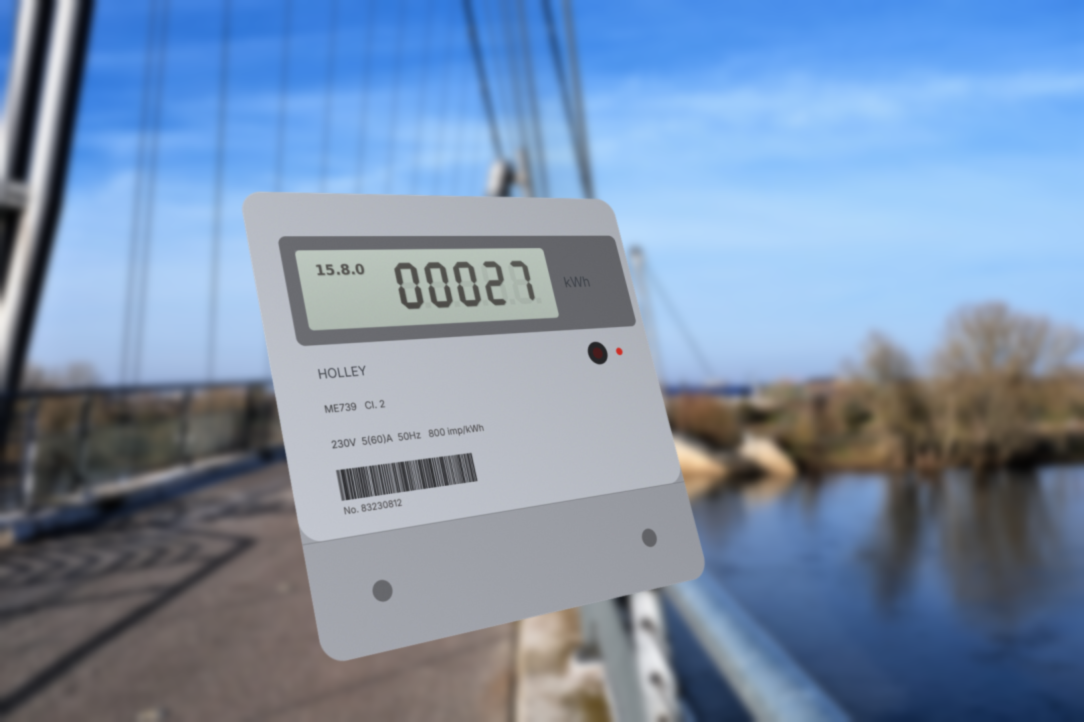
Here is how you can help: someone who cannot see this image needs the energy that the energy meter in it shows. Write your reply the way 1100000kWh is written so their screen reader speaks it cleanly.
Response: 27kWh
